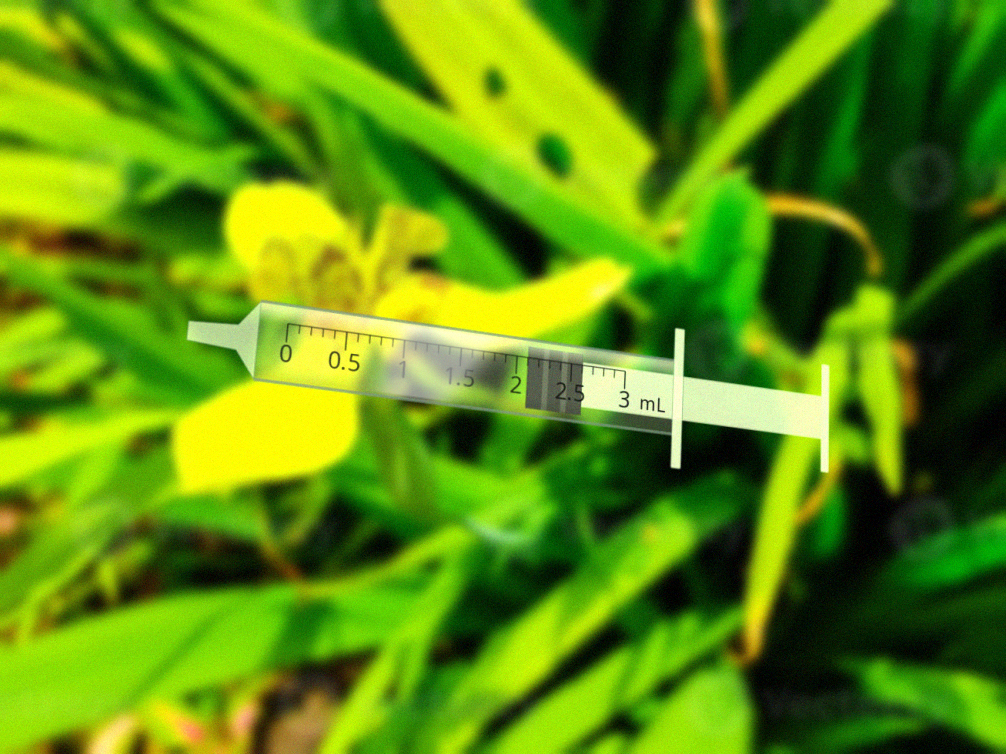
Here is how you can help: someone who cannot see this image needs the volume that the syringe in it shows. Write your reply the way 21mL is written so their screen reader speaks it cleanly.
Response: 2.1mL
